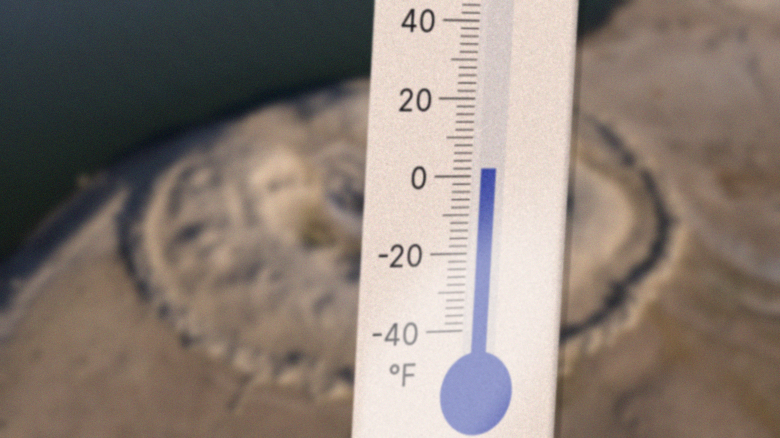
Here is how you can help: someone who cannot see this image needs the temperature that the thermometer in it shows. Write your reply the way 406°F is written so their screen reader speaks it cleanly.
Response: 2°F
